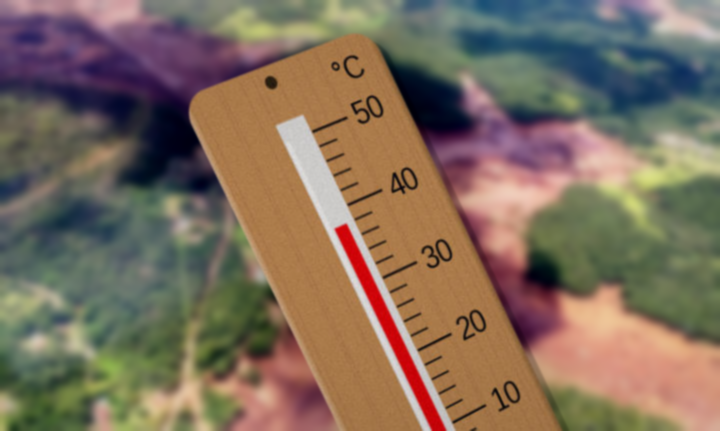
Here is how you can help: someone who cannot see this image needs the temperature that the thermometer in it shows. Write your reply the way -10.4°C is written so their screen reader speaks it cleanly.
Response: 38°C
